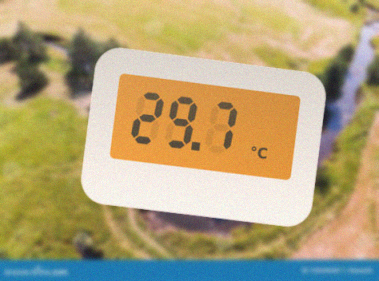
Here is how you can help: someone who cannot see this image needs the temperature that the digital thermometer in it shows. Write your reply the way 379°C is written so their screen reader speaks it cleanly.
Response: 29.7°C
